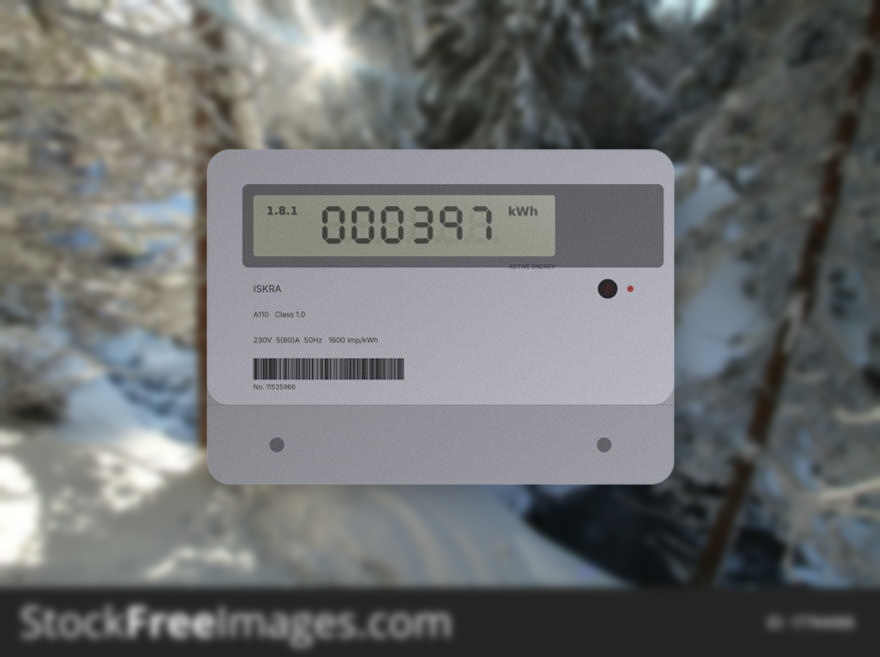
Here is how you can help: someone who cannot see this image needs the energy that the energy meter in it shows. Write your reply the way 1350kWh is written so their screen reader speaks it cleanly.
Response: 397kWh
